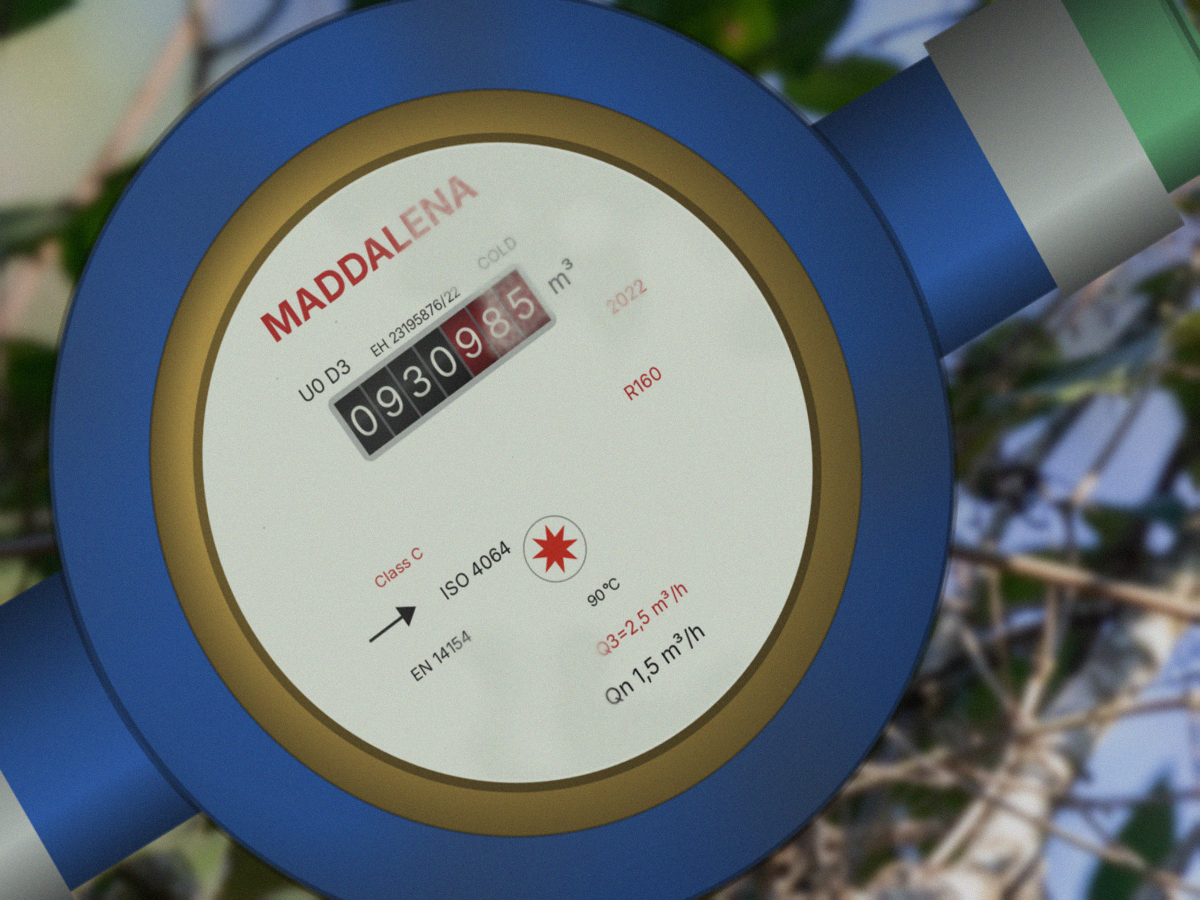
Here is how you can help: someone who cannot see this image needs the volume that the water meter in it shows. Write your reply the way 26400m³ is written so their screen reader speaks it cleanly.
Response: 930.985m³
